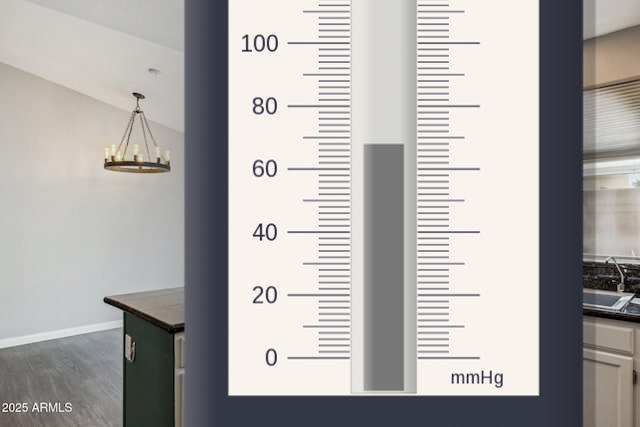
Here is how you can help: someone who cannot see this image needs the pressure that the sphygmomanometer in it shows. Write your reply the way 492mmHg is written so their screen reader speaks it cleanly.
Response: 68mmHg
